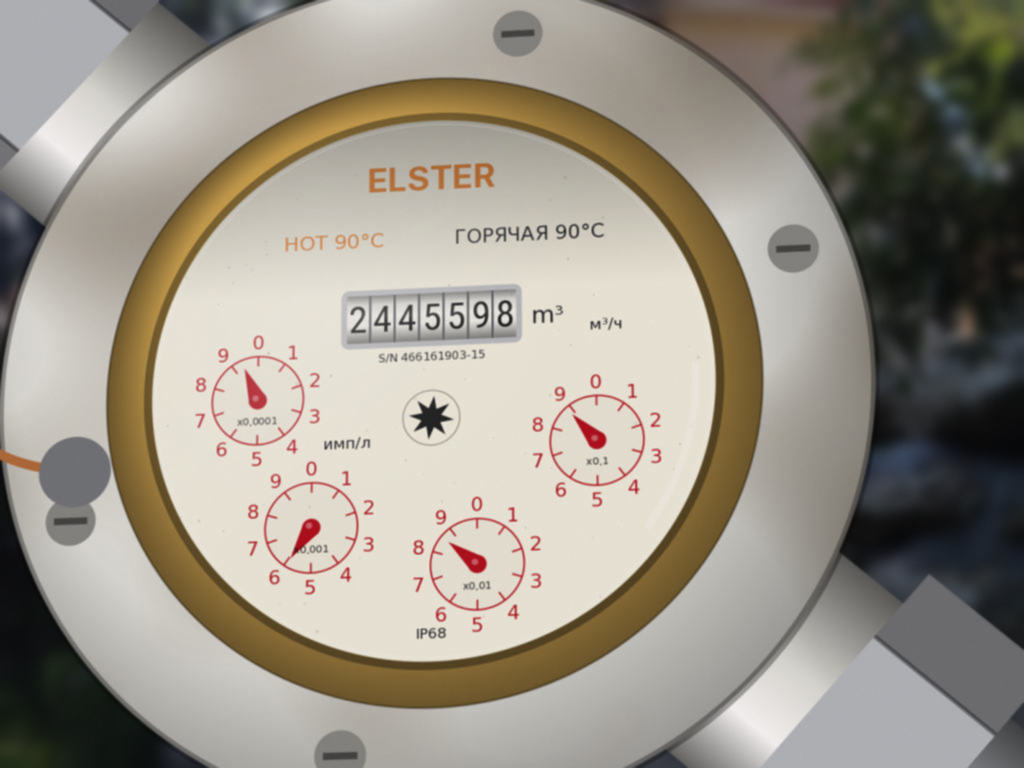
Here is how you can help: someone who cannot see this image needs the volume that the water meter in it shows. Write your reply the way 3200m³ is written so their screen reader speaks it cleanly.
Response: 2445598.8859m³
